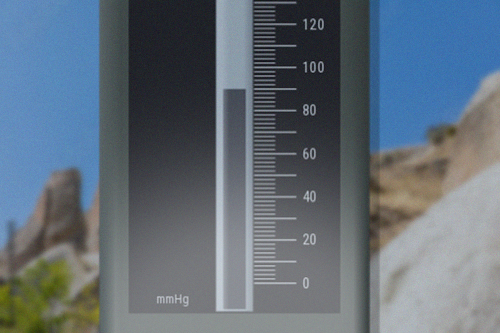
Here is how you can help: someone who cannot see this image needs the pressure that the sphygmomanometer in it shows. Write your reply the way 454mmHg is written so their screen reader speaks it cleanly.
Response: 90mmHg
